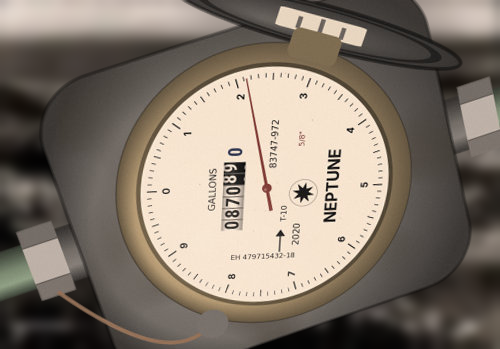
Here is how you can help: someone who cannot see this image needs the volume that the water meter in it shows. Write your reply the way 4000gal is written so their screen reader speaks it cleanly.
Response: 870892.1gal
